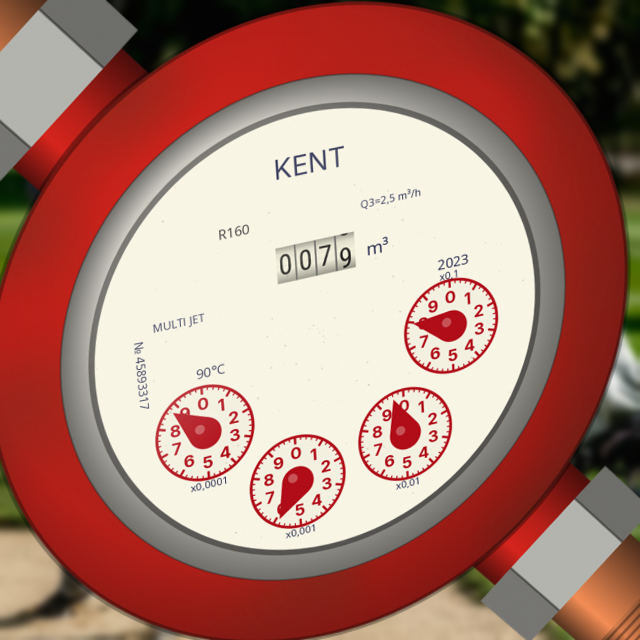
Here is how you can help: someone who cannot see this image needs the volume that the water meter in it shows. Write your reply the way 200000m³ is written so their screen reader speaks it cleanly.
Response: 78.7958m³
